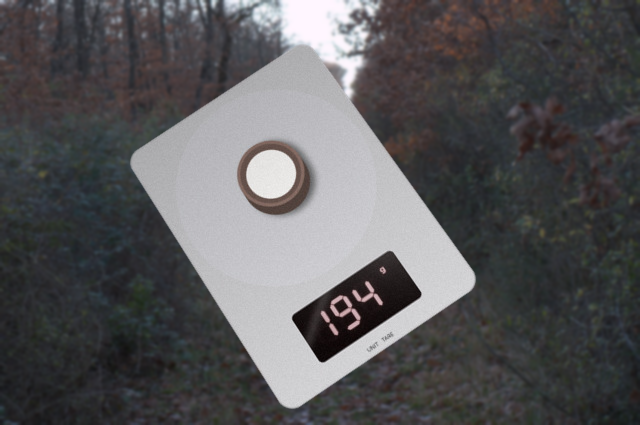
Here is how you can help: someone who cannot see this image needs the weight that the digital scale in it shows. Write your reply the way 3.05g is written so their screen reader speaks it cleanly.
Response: 194g
